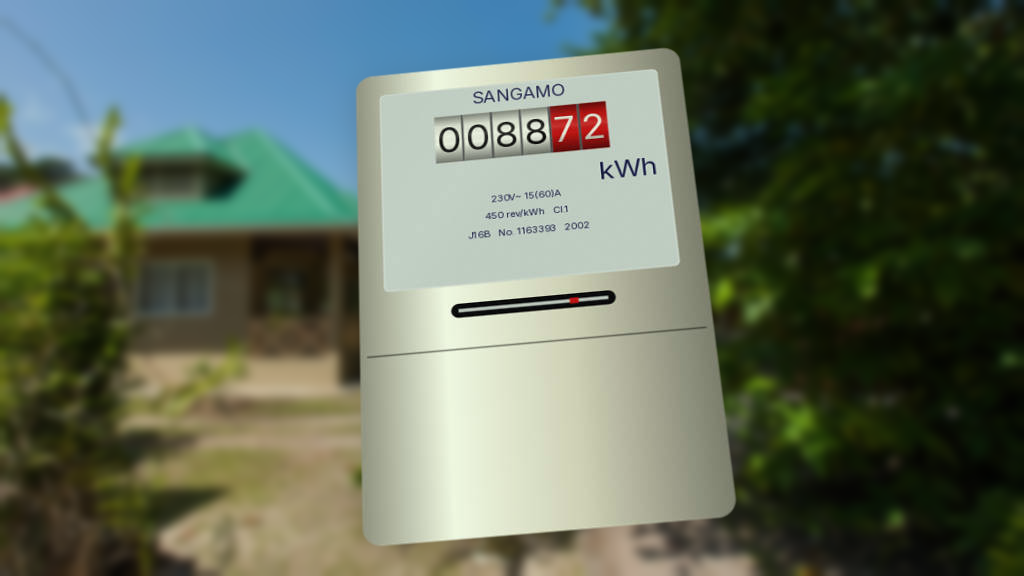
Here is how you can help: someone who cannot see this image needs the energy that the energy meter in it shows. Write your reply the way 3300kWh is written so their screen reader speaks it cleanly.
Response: 88.72kWh
